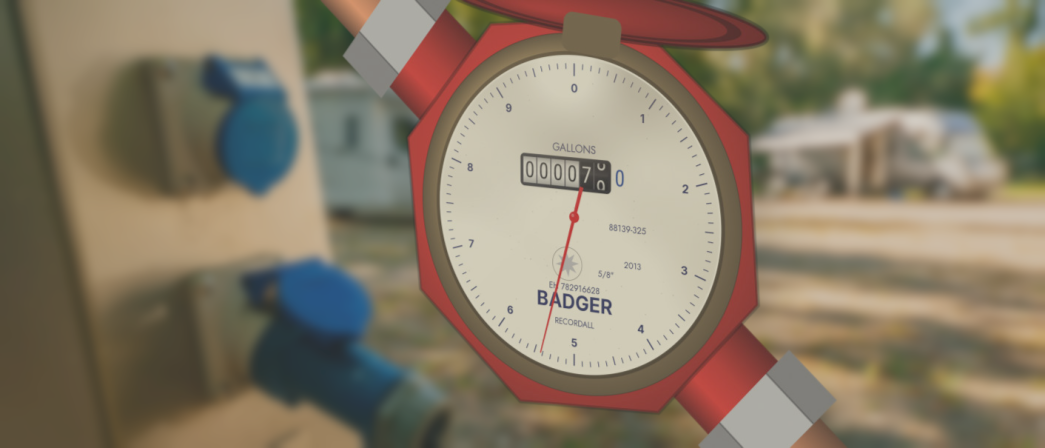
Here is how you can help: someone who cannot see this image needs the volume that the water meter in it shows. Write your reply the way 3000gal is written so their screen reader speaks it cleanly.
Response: 785.4gal
